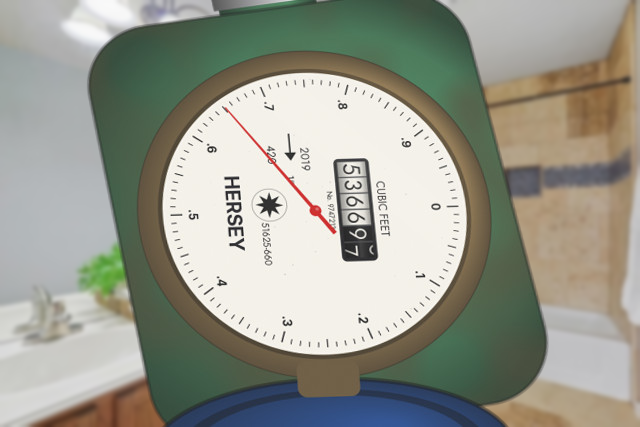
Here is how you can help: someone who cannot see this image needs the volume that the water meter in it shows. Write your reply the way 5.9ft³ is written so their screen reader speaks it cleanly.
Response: 536696.65ft³
